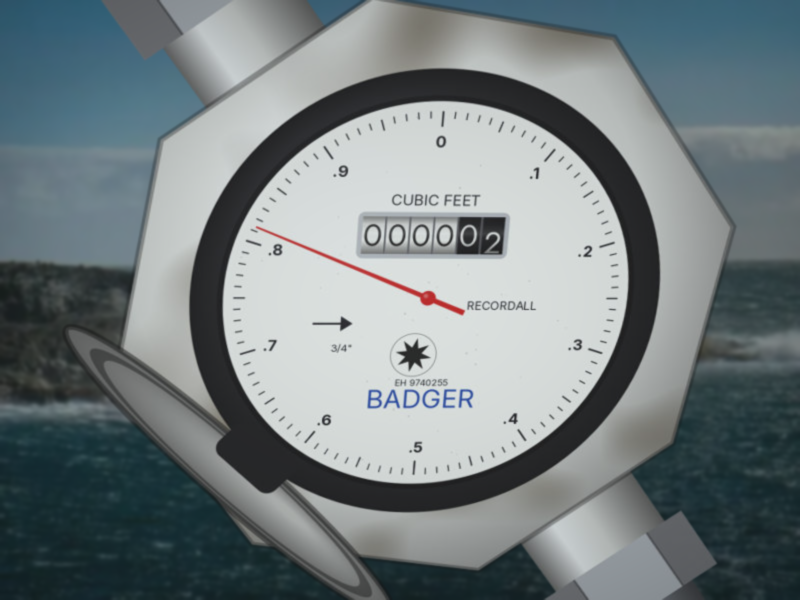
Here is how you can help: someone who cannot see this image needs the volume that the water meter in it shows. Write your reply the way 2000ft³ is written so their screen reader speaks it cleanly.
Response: 1.81ft³
